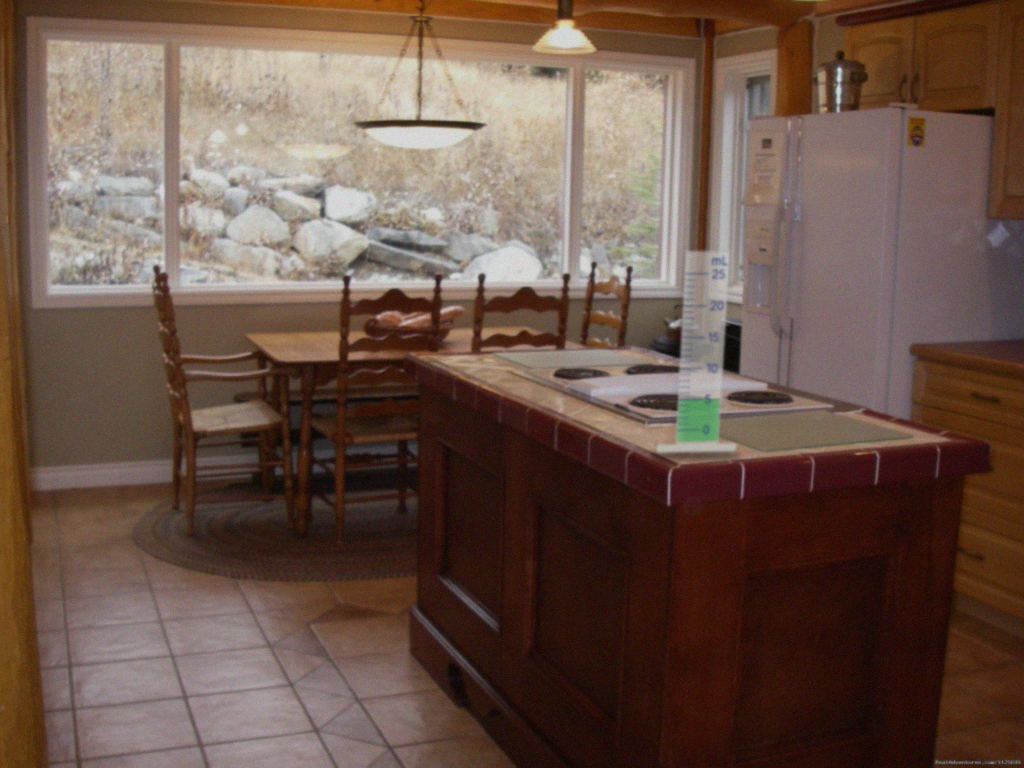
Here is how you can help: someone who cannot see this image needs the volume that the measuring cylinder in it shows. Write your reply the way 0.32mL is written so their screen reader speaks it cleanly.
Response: 5mL
